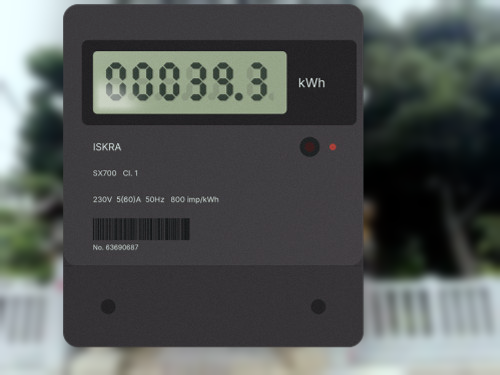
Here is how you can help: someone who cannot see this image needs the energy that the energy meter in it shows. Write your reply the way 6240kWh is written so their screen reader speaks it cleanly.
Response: 39.3kWh
